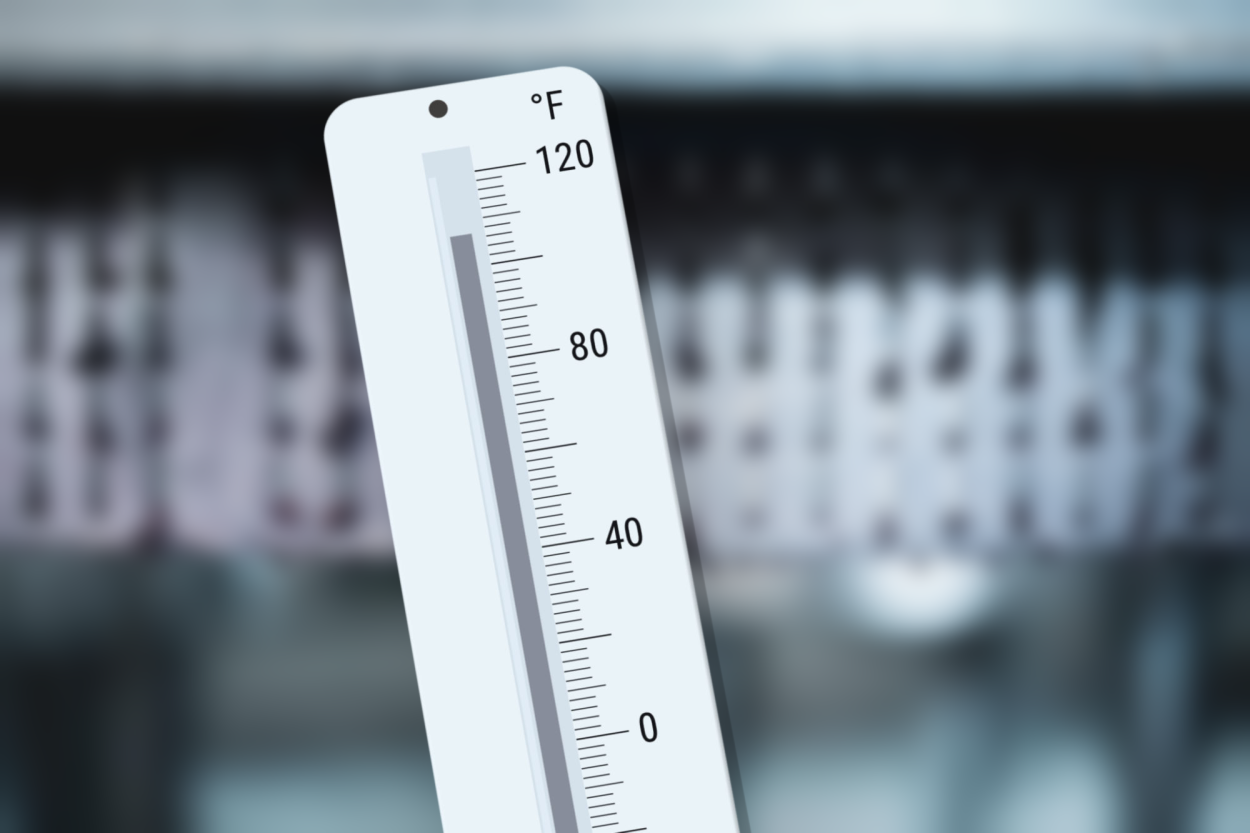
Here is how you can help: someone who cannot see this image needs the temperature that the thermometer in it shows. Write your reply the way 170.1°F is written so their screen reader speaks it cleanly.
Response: 107°F
